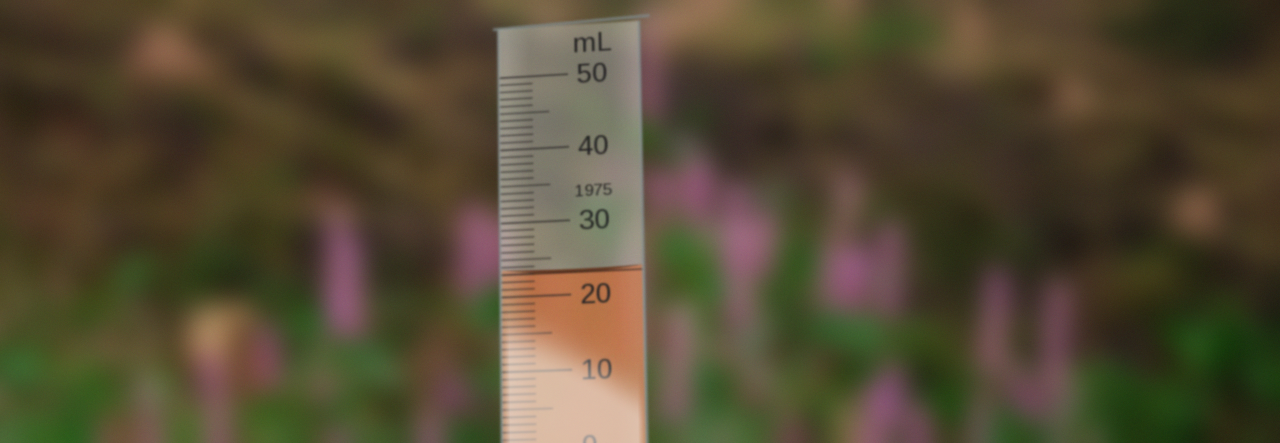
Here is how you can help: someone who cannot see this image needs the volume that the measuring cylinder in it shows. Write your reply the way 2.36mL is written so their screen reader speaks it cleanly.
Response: 23mL
